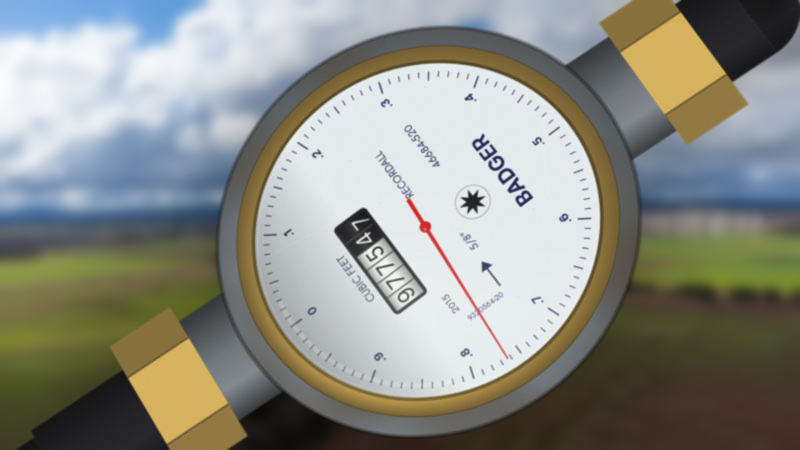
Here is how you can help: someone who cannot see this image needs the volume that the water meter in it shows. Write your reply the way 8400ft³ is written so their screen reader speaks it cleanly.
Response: 977546.76ft³
